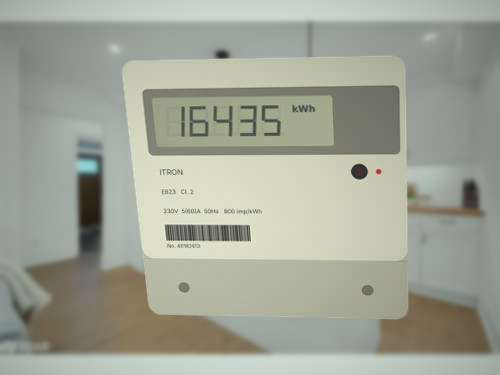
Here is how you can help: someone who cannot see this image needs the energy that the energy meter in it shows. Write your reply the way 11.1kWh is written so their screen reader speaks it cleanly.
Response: 16435kWh
